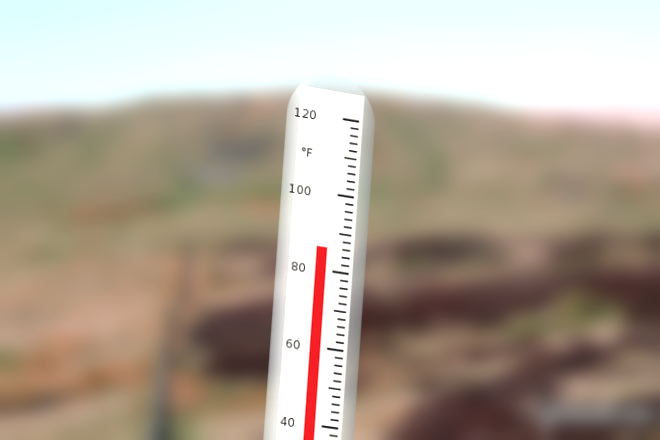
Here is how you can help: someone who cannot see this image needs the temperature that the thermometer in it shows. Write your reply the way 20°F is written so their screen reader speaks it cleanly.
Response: 86°F
